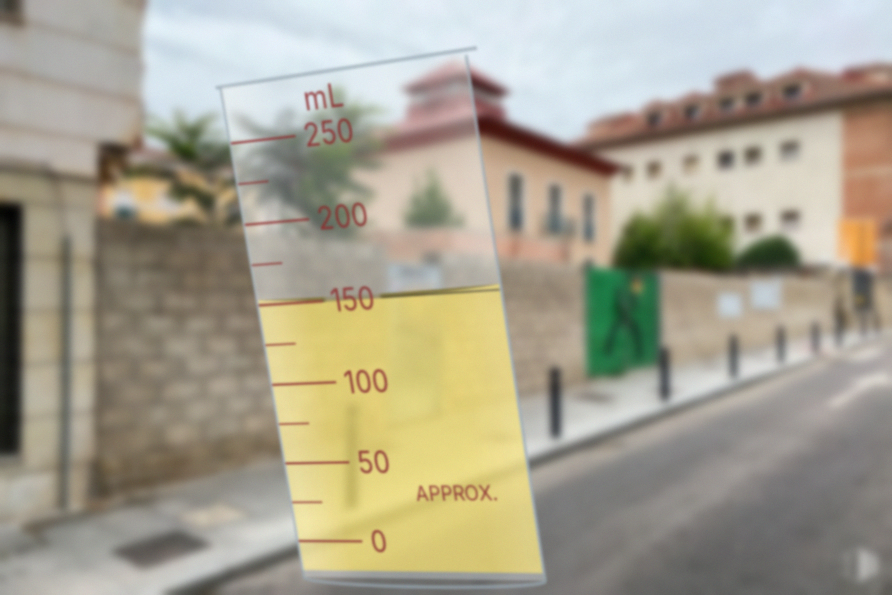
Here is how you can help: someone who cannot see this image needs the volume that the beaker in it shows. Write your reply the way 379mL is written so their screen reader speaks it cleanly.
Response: 150mL
